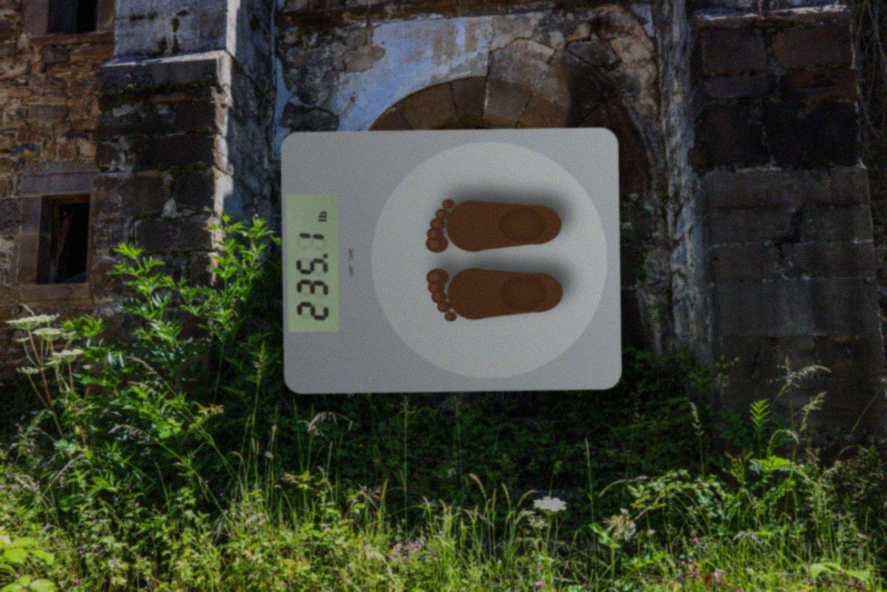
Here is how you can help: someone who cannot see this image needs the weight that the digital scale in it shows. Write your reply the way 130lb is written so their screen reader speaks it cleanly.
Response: 235.1lb
